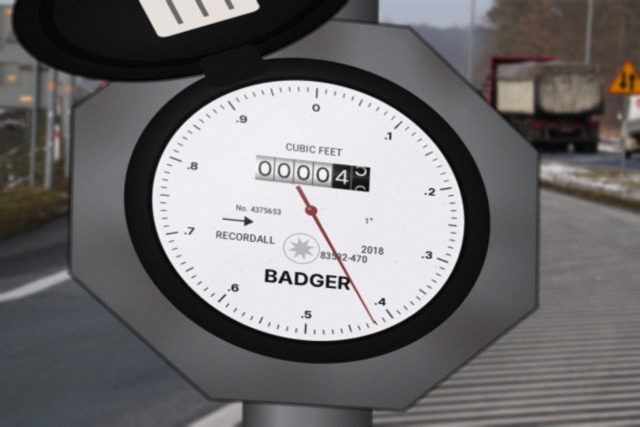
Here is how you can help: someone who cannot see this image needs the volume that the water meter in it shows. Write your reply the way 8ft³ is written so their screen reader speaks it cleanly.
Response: 45.42ft³
